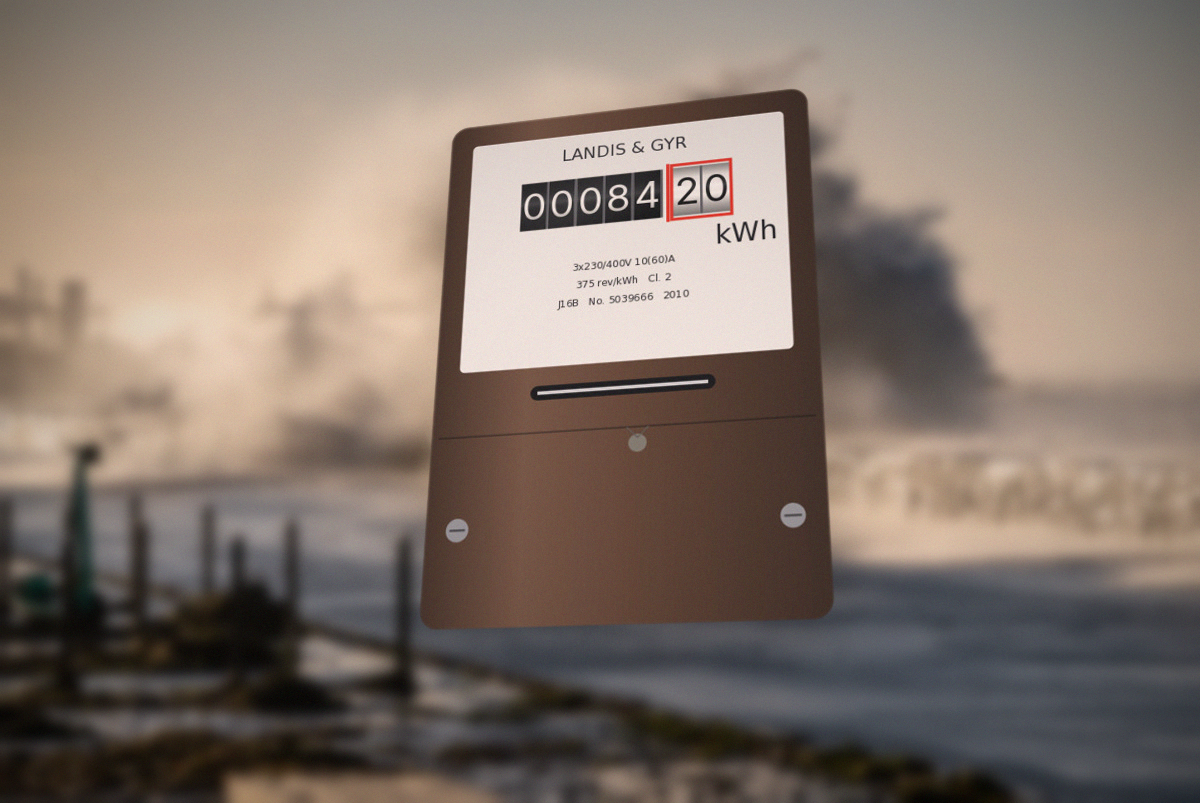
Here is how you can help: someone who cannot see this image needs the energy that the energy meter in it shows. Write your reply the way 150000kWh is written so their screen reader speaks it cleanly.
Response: 84.20kWh
